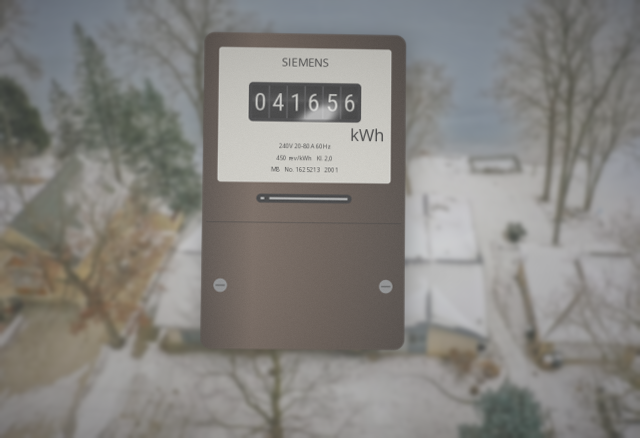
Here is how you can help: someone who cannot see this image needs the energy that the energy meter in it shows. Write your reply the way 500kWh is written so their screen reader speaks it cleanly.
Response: 41656kWh
